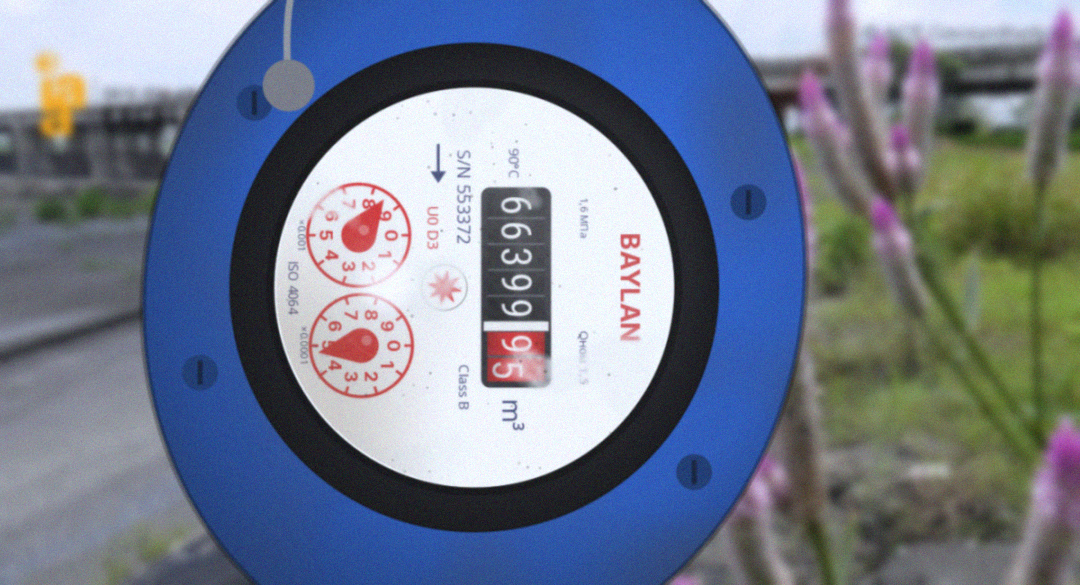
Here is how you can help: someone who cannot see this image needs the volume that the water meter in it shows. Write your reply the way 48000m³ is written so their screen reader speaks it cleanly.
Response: 66399.9484m³
